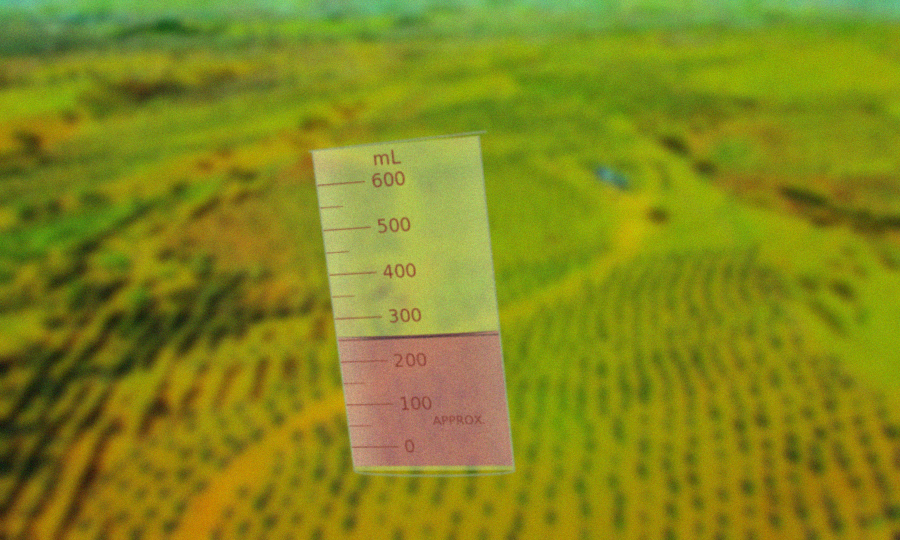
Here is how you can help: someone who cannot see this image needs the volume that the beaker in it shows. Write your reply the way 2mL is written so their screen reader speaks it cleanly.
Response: 250mL
